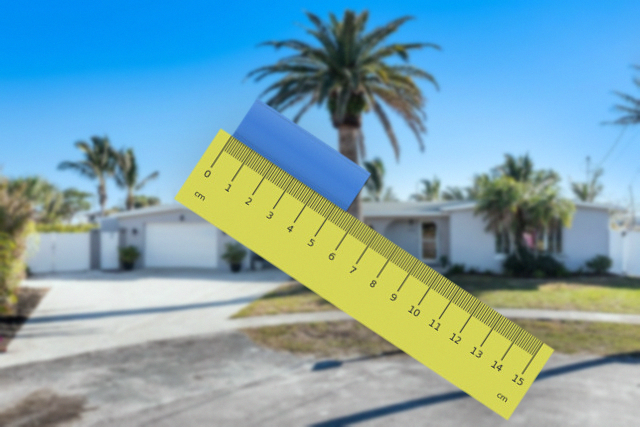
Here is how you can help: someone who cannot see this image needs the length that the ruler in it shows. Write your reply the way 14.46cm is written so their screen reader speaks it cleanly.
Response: 5.5cm
